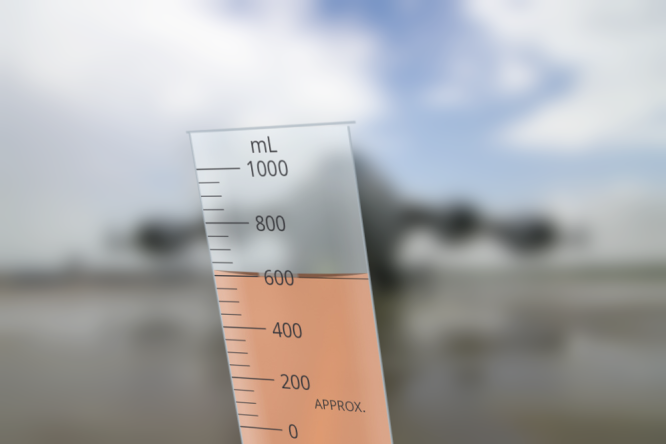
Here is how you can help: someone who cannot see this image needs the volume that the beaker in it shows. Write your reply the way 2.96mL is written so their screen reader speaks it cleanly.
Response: 600mL
